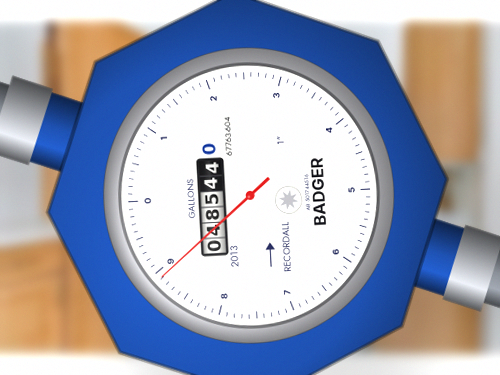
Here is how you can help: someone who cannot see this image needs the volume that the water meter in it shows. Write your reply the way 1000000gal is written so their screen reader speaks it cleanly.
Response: 485438.9gal
